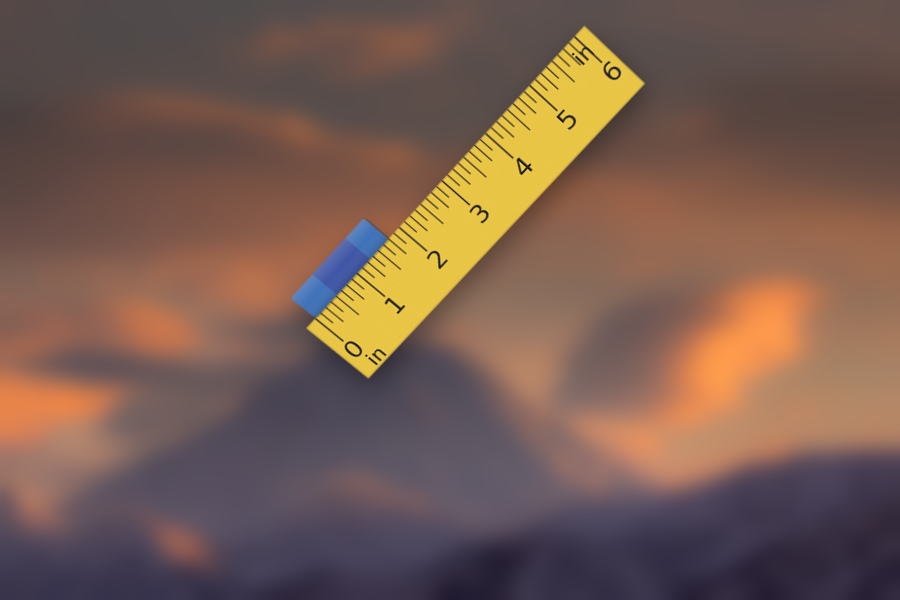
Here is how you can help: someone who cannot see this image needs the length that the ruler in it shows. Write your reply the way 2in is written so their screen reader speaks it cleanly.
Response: 1.75in
